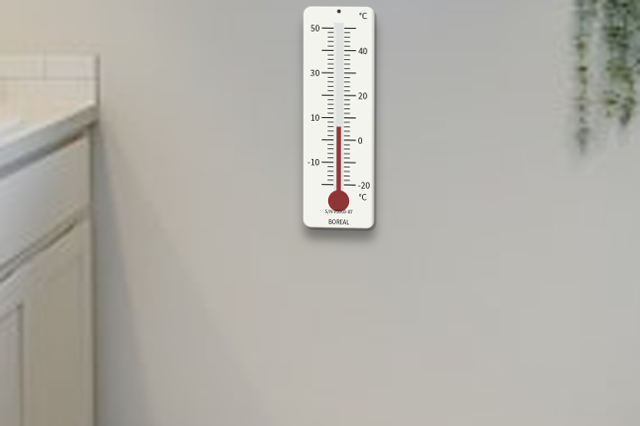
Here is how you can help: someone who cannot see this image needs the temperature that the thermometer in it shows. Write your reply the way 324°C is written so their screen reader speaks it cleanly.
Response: 6°C
